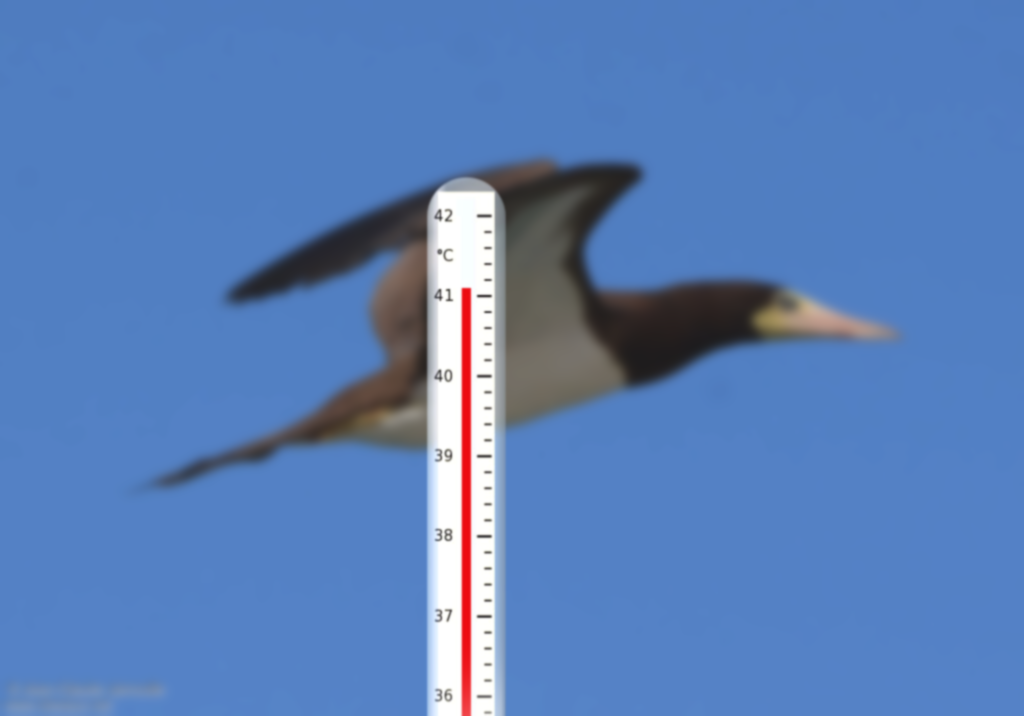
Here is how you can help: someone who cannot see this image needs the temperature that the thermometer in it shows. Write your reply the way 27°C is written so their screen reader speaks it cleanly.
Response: 41.1°C
